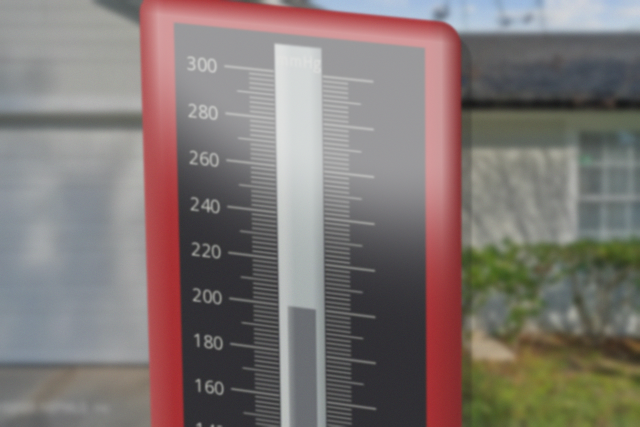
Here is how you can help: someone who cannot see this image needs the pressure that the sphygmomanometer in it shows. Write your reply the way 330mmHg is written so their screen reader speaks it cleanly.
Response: 200mmHg
